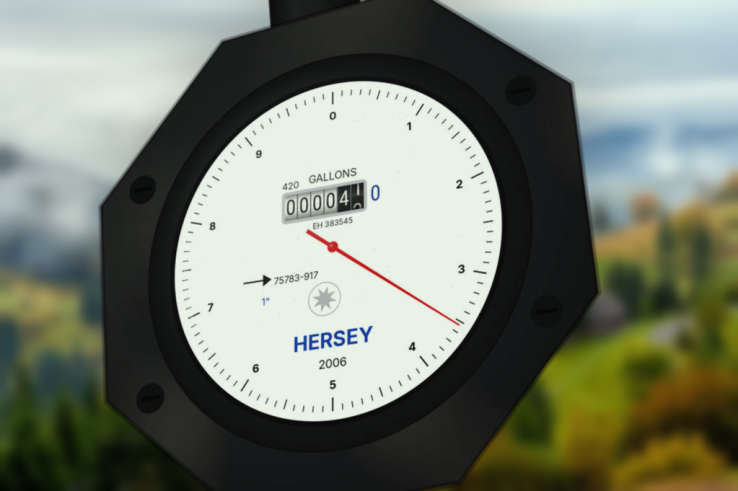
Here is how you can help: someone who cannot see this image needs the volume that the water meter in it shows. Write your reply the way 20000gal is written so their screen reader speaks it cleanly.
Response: 413.5gal
